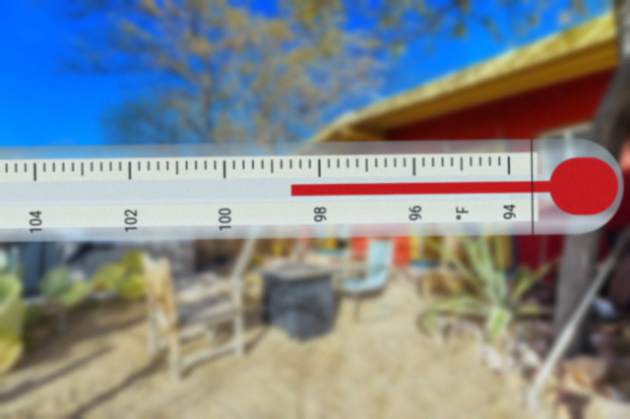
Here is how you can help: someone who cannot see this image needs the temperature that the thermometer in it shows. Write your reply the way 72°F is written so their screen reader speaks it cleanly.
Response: 98.6°F
